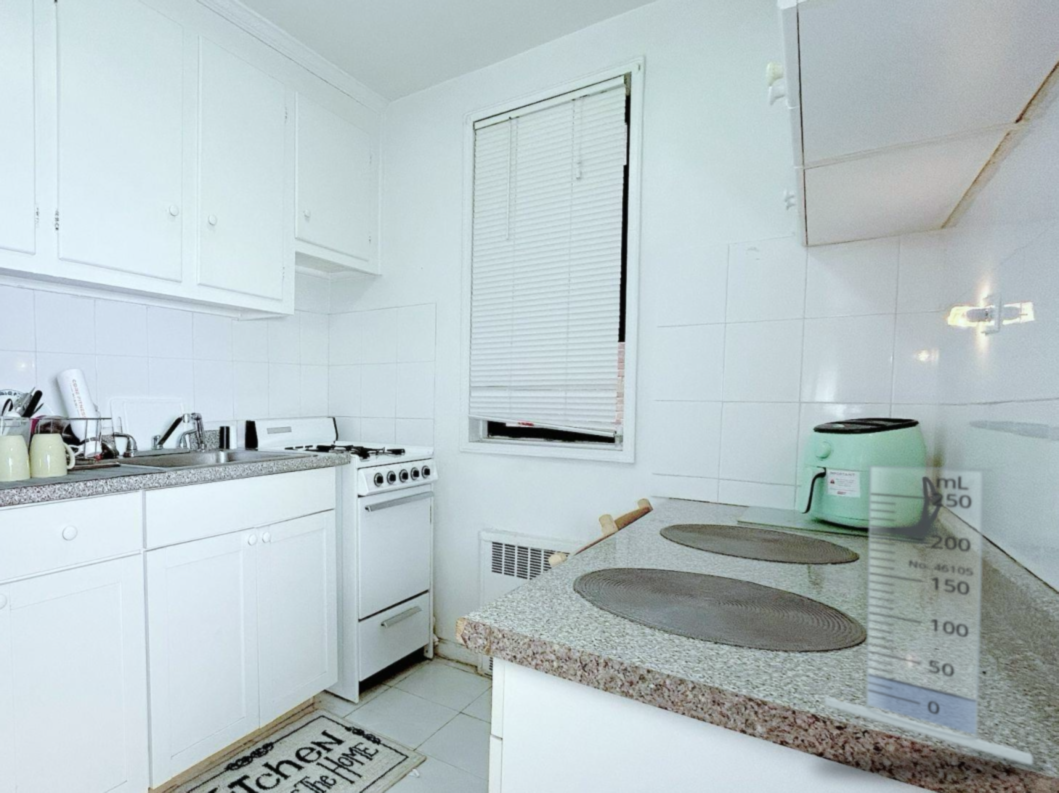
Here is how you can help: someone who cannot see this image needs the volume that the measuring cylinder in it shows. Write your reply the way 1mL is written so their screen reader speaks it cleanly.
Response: 20mL
